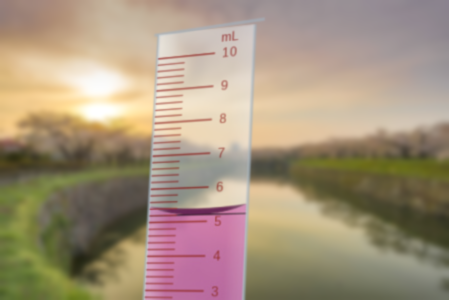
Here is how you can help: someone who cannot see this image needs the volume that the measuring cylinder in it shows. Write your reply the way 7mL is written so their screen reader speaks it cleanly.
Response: 5.2mL
